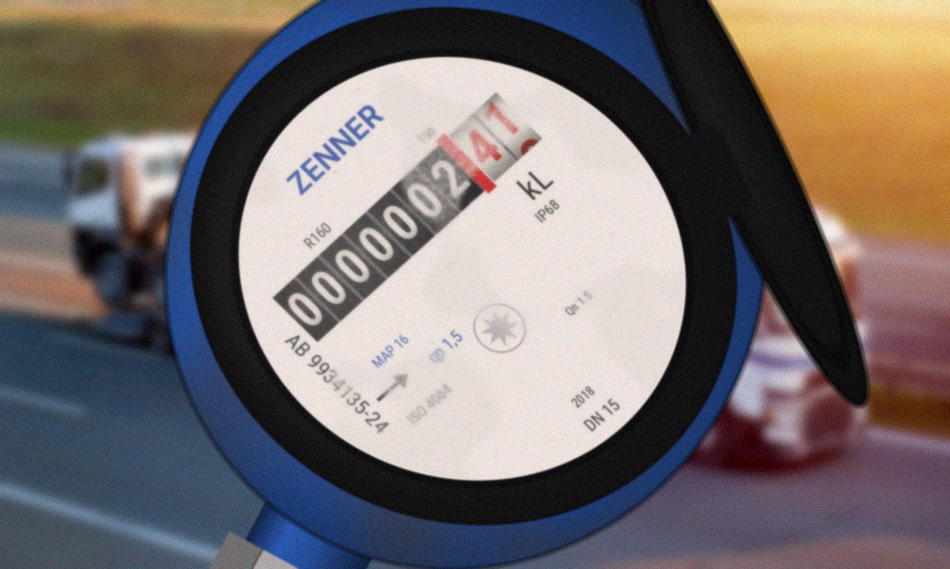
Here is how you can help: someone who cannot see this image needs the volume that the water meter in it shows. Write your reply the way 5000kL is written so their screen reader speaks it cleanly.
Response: 2.41kL
